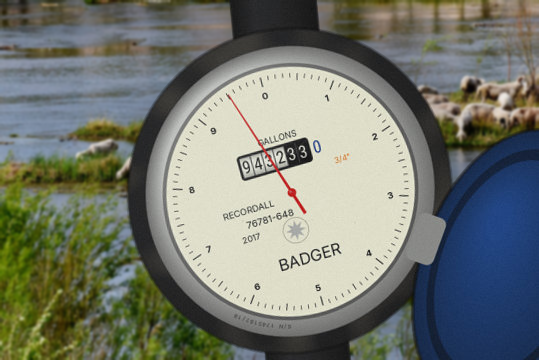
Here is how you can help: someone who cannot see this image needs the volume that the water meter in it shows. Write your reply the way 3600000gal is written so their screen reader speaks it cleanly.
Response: 9432329.5gal
